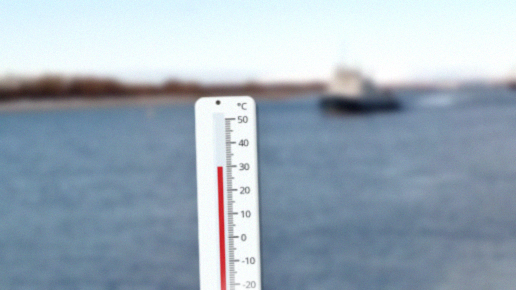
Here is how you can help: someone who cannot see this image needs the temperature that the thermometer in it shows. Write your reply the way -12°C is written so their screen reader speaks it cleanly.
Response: 30°C
